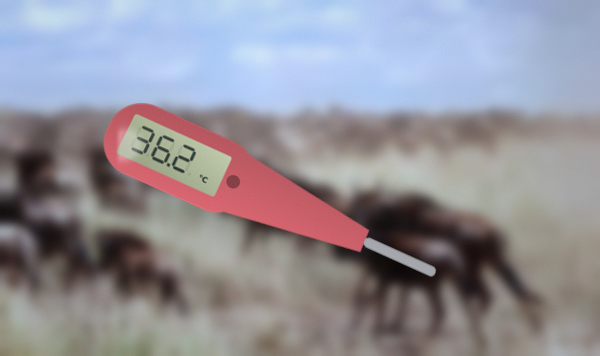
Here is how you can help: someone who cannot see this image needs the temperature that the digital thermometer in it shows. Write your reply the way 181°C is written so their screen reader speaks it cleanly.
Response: 36.2°C
